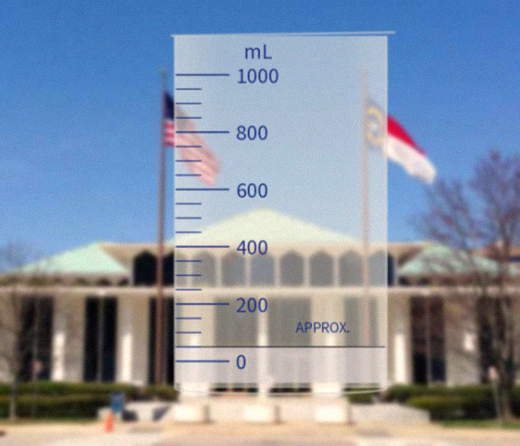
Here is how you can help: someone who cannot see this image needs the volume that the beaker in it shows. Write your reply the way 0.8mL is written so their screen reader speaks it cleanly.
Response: 50mL
